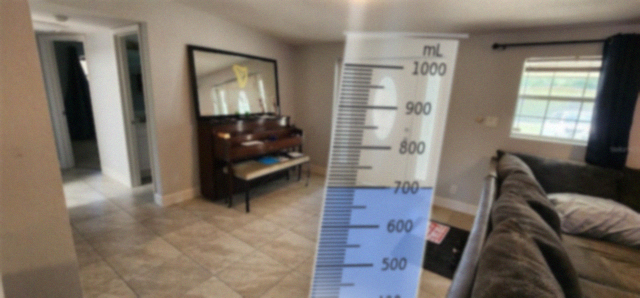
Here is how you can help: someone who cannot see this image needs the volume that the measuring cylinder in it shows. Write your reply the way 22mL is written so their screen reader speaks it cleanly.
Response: 700mL
